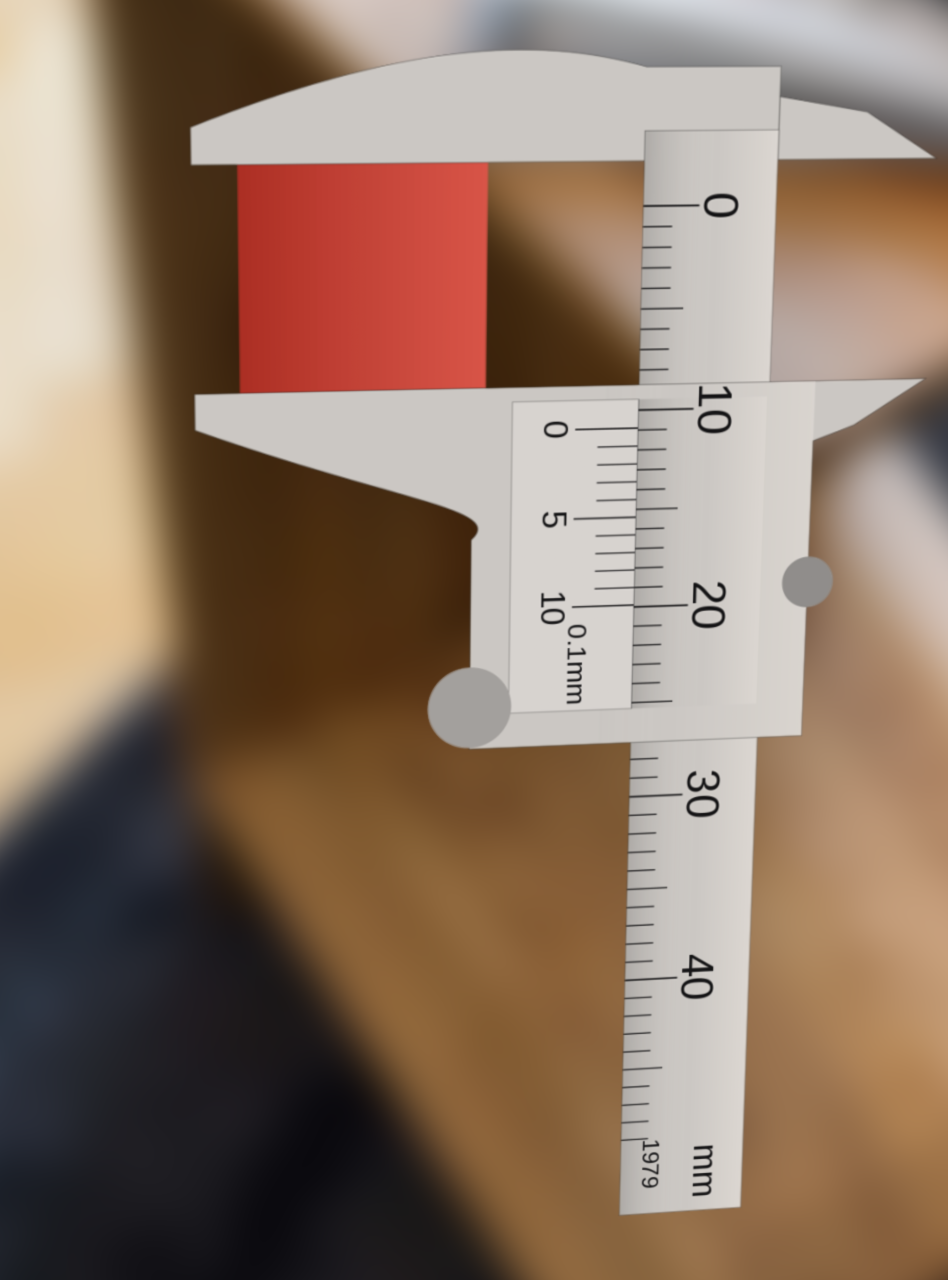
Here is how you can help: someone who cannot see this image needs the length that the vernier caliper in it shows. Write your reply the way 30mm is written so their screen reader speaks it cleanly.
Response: 10.9mm
